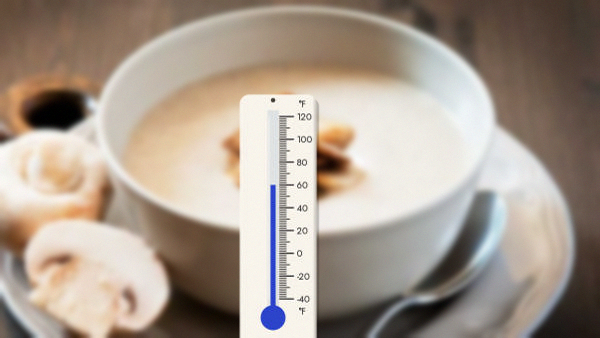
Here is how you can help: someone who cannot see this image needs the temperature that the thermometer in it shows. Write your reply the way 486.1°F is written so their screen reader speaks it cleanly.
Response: 60°F
